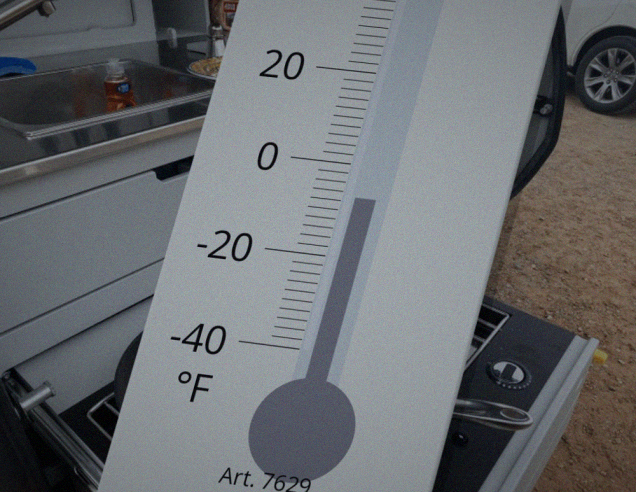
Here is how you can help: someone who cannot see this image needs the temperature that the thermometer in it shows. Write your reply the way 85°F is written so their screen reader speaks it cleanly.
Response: -7°F
